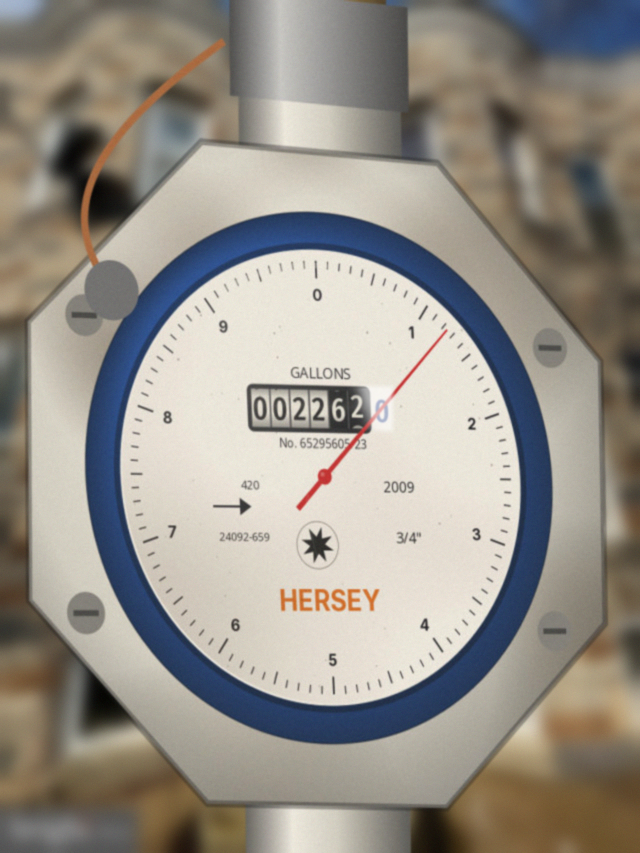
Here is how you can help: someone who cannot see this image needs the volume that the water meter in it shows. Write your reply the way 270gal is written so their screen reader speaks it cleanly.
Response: 22621.2gal
